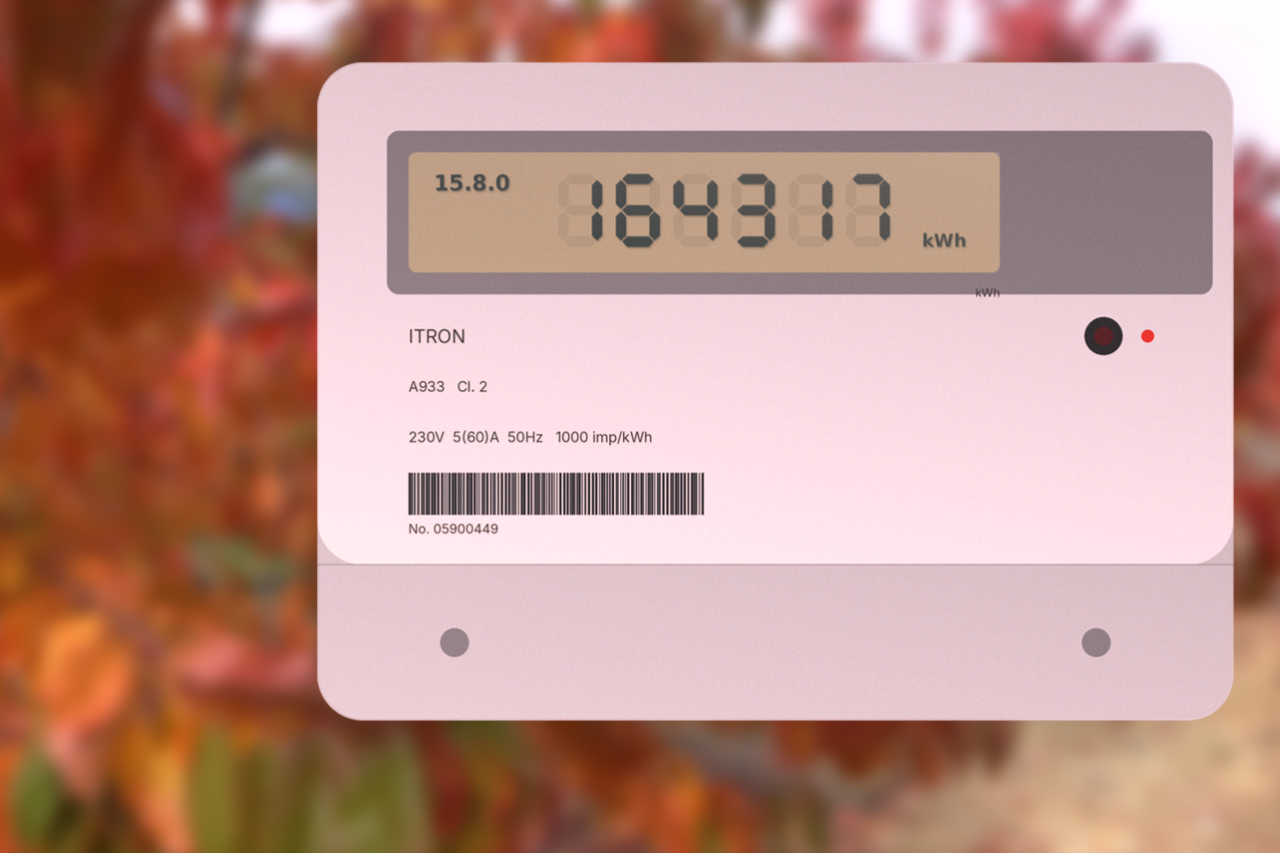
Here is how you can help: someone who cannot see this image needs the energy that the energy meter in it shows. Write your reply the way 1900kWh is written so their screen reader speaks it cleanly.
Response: 164317kWh
